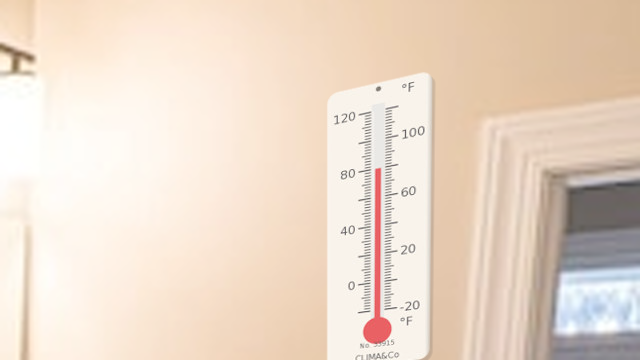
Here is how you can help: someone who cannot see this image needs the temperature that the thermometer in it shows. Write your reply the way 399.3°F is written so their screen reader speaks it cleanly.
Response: 80°F
